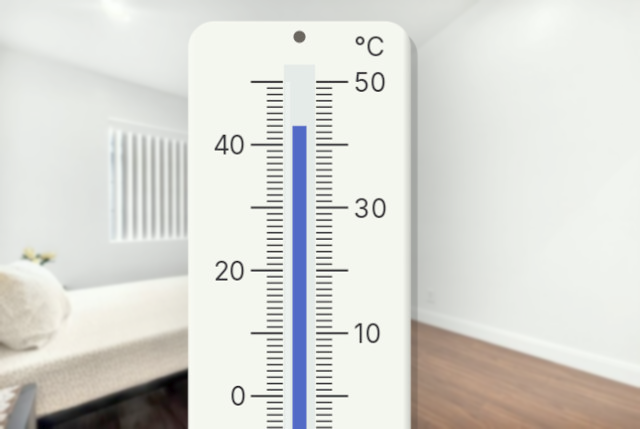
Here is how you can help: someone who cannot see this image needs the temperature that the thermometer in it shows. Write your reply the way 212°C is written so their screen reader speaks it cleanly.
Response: 43°C
